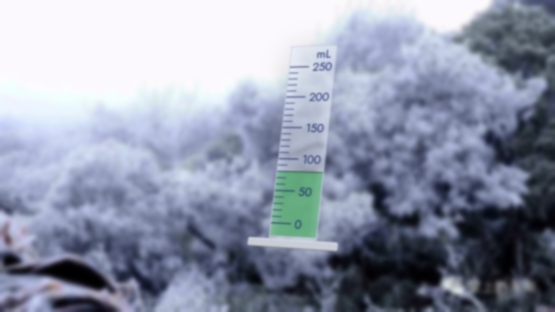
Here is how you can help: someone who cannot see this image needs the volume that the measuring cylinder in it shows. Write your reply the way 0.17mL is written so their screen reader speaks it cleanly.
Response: 80mL
